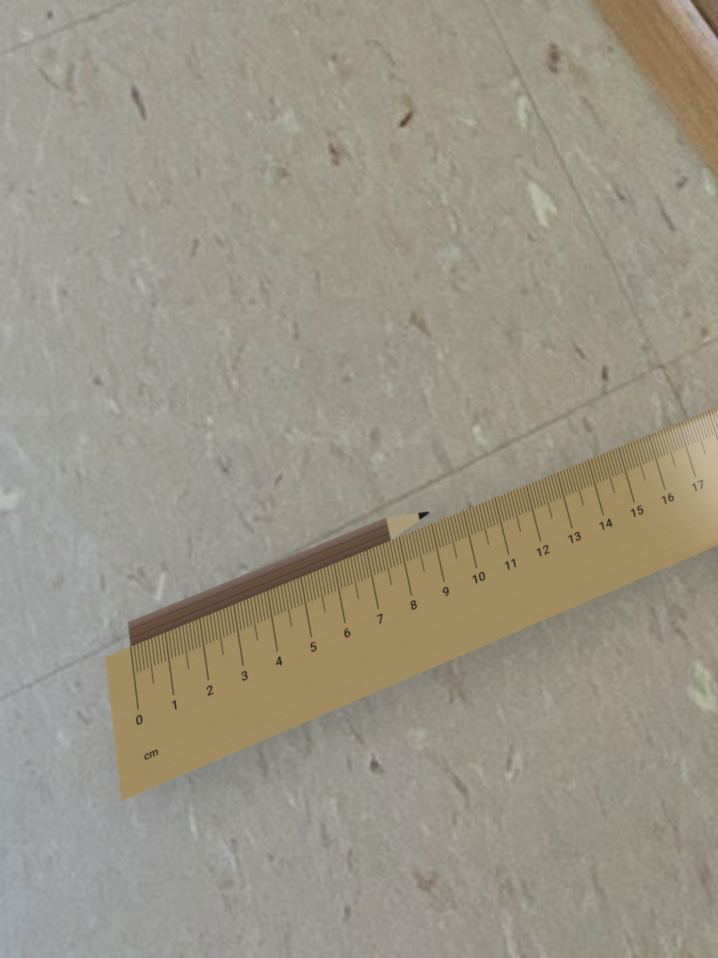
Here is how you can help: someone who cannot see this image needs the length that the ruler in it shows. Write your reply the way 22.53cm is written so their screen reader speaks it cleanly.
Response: 9cm
